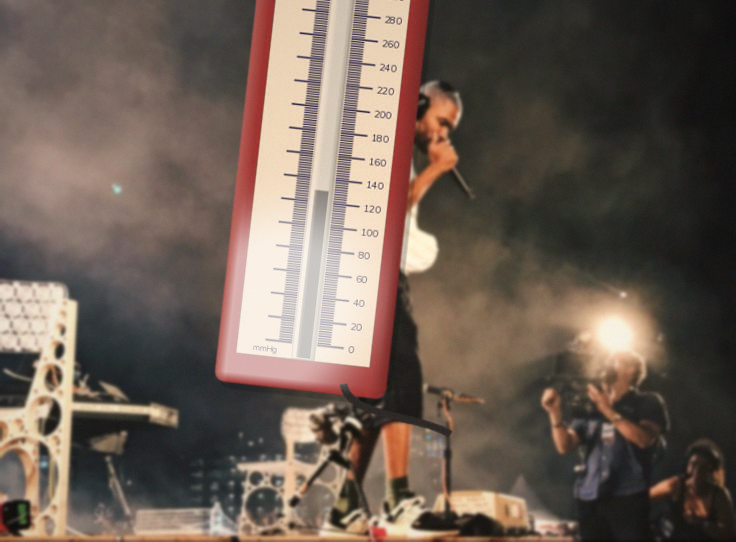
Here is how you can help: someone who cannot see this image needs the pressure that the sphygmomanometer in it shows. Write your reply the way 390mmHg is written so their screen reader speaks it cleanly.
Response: 130mmHg
